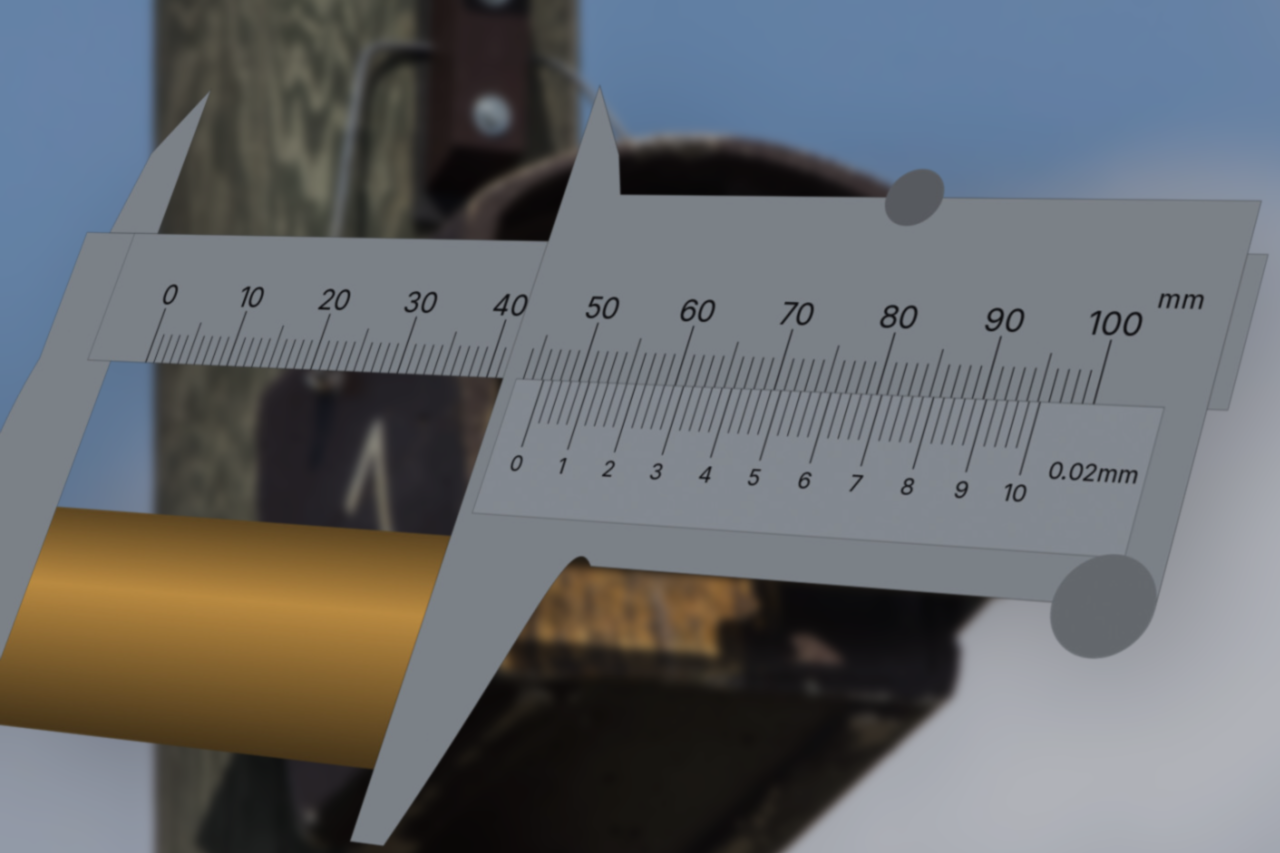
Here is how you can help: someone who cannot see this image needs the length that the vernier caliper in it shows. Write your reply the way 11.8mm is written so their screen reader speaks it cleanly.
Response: 46.2mm
